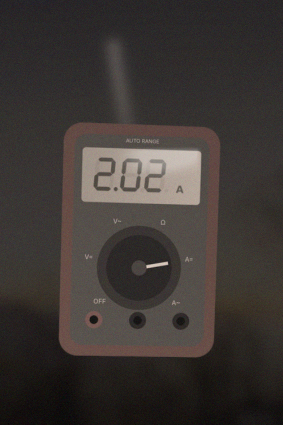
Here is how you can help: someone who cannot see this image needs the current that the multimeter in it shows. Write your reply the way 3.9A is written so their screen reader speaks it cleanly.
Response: 2.02A
